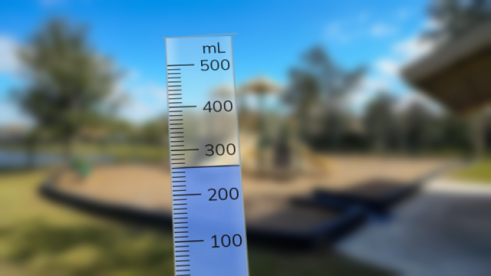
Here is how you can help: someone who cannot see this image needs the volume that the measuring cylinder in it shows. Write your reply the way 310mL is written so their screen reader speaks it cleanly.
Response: 260mL
